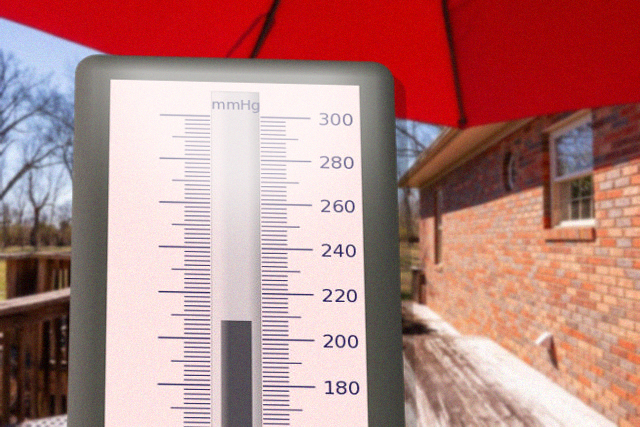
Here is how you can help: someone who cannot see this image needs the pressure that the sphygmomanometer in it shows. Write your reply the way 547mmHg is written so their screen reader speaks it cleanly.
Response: 208mmHg
